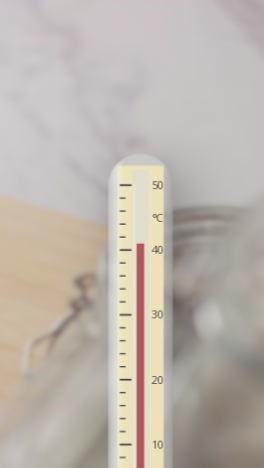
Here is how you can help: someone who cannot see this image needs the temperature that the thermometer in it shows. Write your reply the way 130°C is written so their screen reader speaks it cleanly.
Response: 41°C
